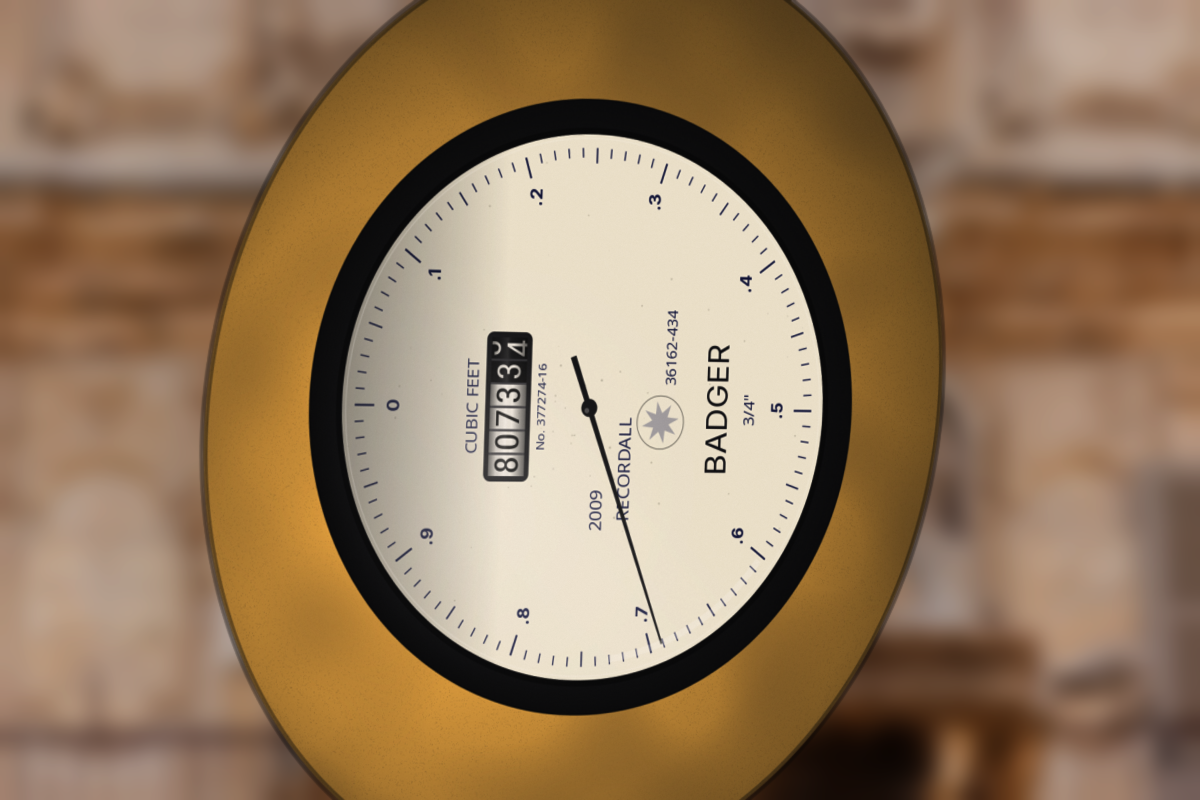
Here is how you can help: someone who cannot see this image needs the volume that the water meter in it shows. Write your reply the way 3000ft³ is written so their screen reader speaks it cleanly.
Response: 807333.69ft³
